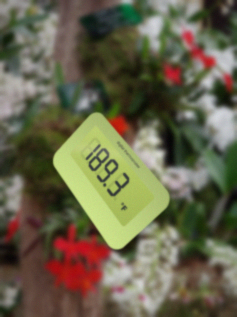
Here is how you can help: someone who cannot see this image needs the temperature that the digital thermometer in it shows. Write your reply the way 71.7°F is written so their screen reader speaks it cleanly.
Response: 189.3°F
